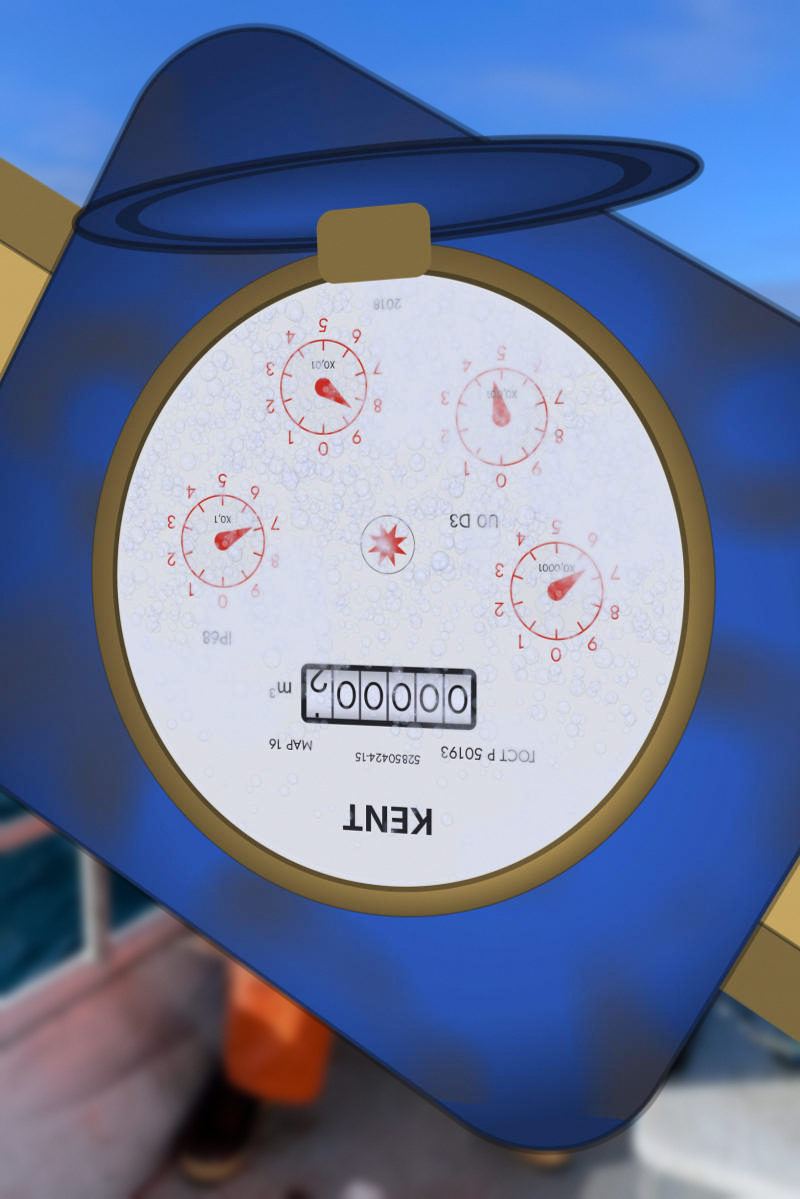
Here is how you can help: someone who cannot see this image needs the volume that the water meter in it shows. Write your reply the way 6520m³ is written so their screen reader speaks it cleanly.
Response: 1.6846m³
